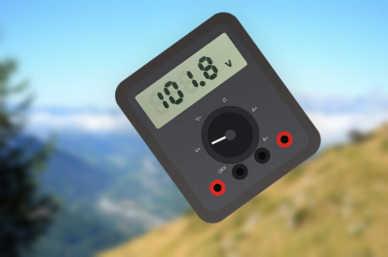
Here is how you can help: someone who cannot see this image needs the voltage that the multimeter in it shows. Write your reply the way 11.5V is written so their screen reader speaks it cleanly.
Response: 101.8V
